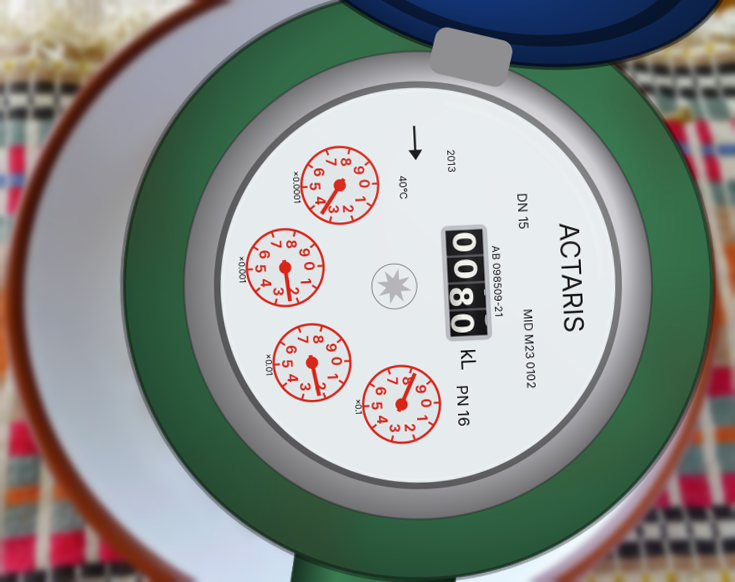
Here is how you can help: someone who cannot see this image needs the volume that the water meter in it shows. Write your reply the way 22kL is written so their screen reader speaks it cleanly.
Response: 79.8223kL
